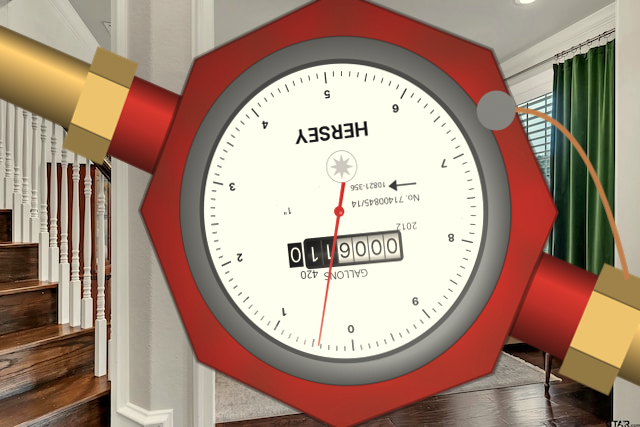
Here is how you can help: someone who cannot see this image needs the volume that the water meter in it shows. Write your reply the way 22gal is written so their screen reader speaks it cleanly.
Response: 6110.4gal
